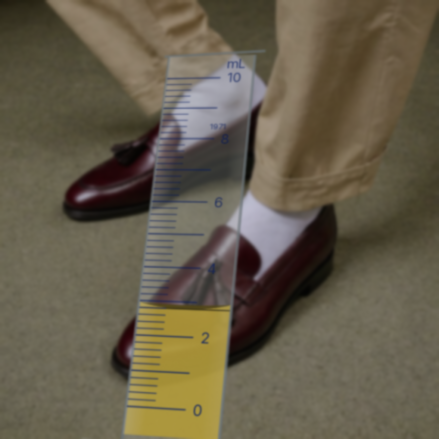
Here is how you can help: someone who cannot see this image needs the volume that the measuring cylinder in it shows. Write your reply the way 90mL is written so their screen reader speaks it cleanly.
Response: 2.8mL
